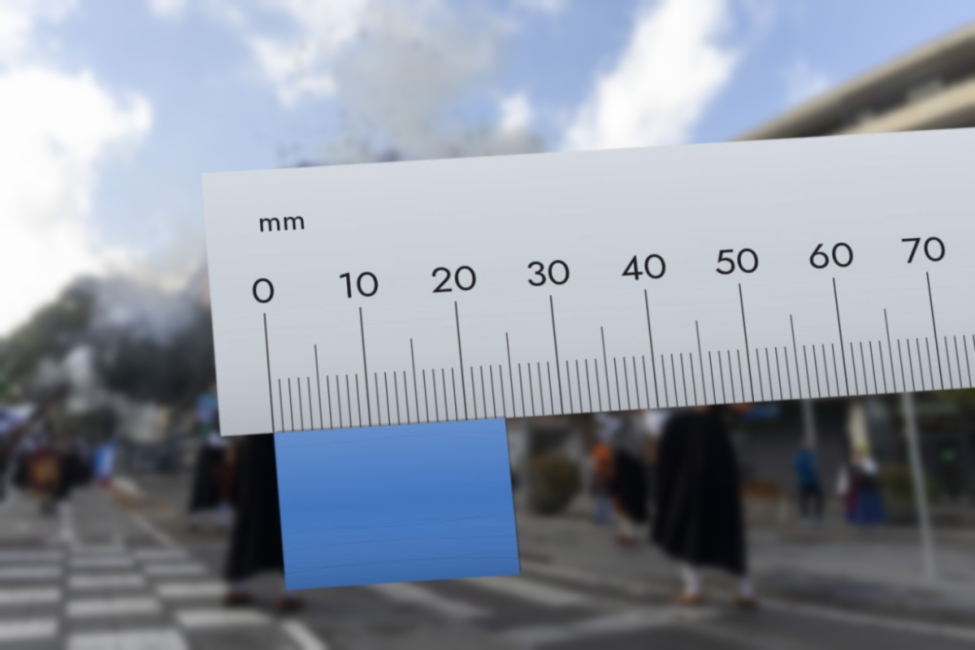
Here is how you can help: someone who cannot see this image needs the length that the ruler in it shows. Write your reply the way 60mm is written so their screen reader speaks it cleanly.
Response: 24mm
